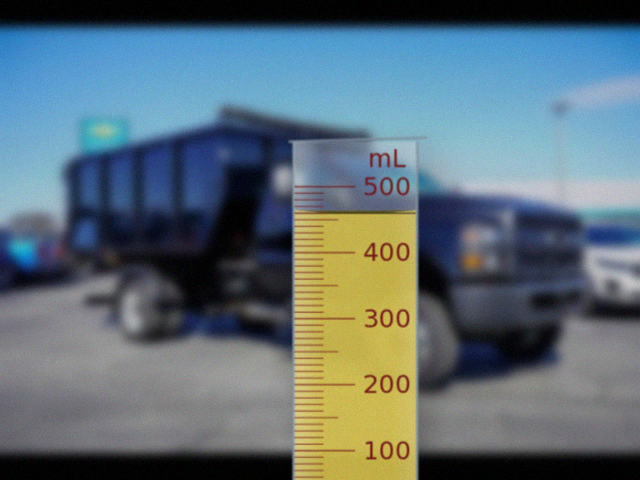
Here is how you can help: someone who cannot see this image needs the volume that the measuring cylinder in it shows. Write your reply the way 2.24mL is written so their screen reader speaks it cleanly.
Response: 460mL
